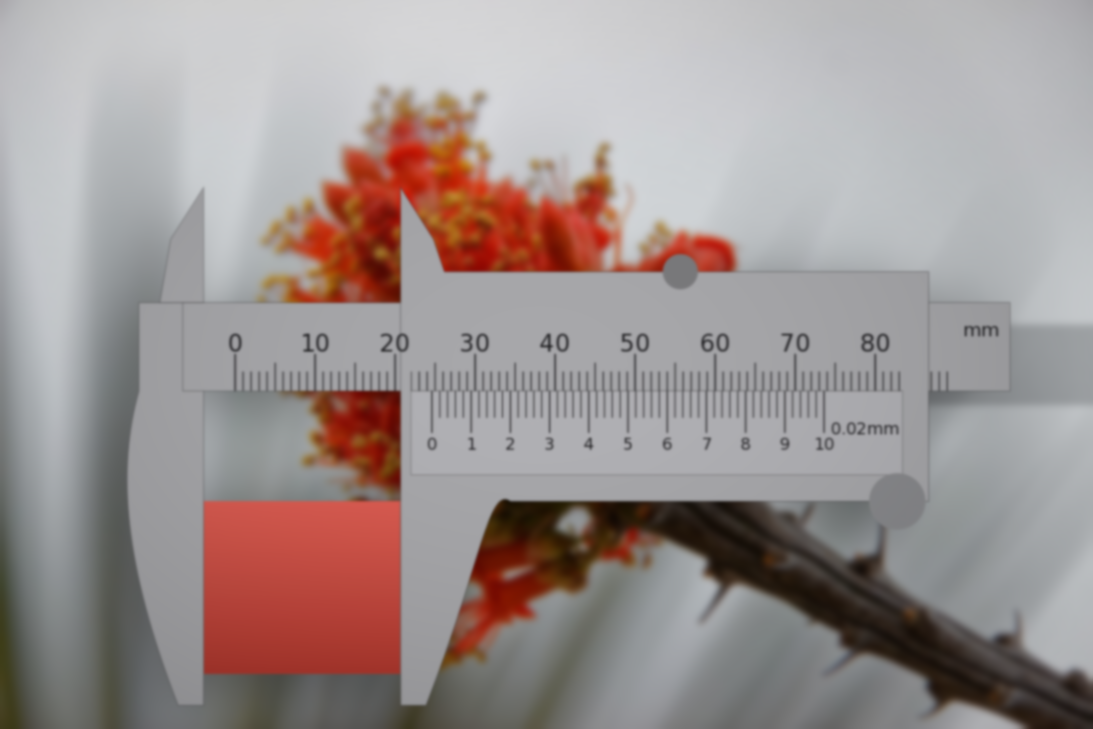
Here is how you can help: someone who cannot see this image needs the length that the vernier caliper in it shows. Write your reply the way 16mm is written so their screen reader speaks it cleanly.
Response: 24.6mm
